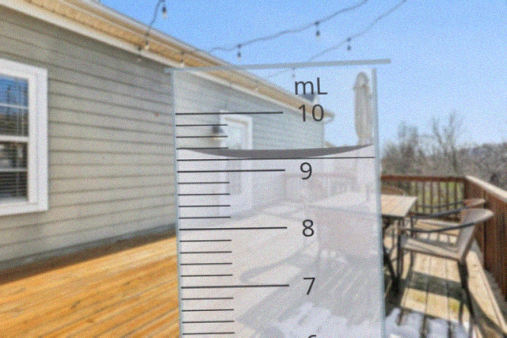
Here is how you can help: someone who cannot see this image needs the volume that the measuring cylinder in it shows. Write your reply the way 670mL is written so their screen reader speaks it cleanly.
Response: 9.2mL
